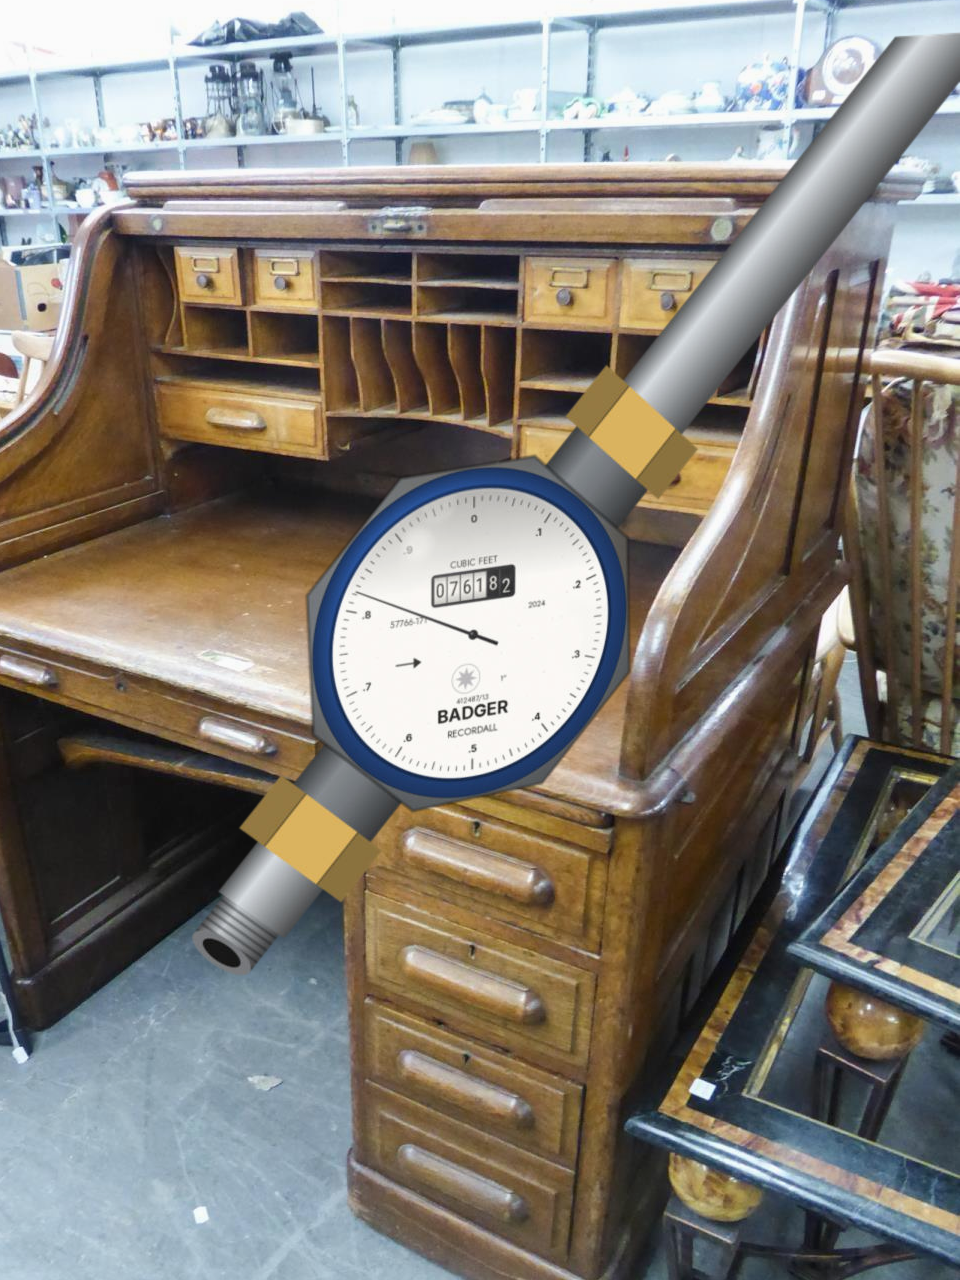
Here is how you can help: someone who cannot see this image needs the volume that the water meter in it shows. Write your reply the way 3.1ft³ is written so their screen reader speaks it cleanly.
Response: 76181.82ft³
